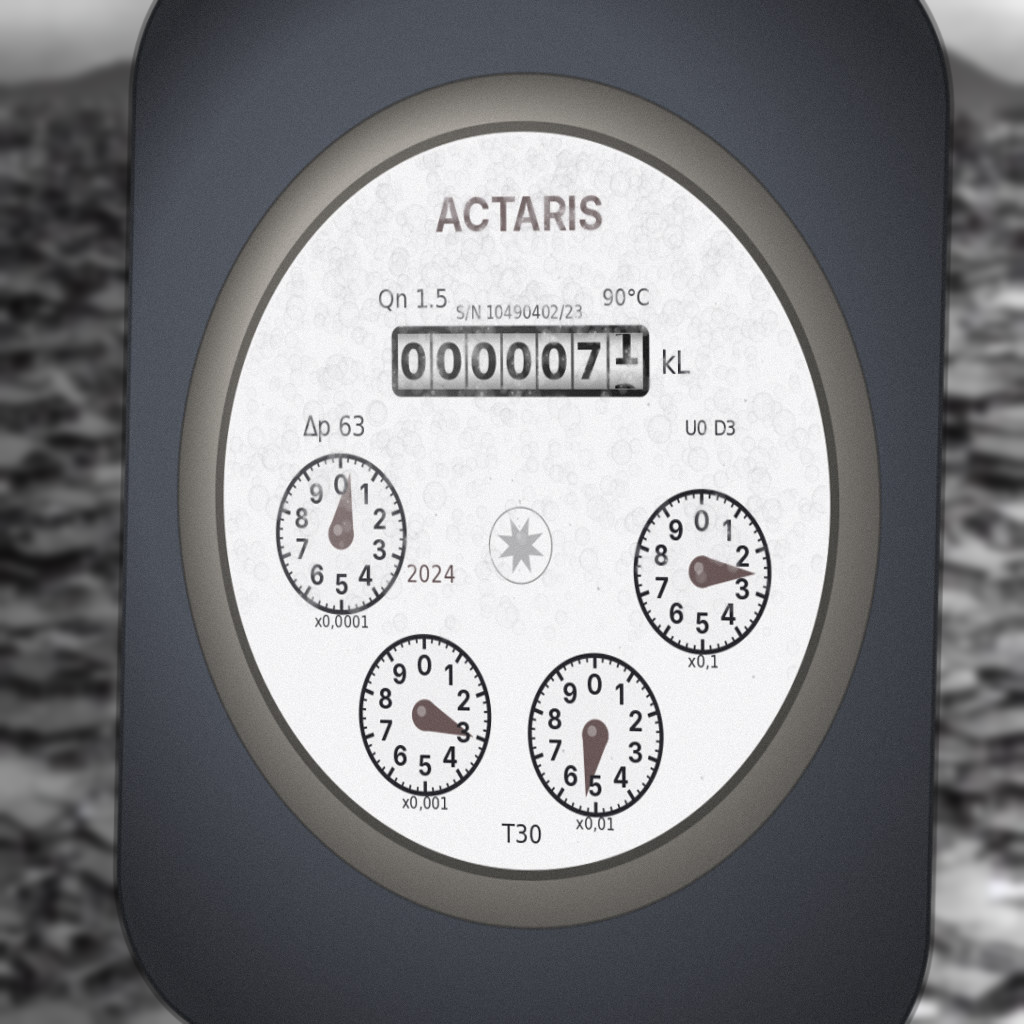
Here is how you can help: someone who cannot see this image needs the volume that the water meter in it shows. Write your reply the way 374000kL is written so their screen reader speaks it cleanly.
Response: 71.2530kL
